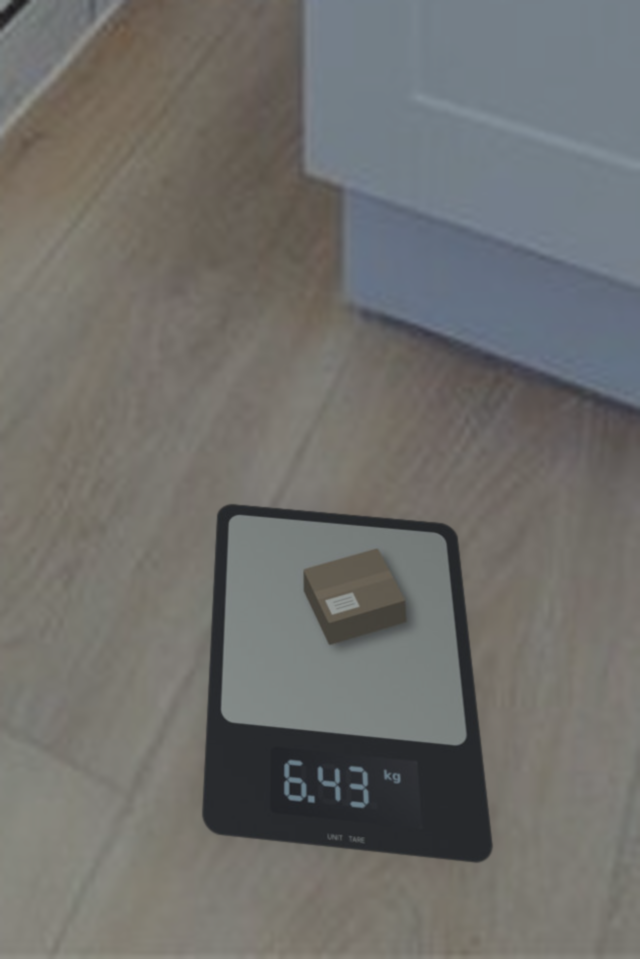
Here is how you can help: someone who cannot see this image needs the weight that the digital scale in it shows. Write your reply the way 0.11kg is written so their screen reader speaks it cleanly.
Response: 6.43kg
